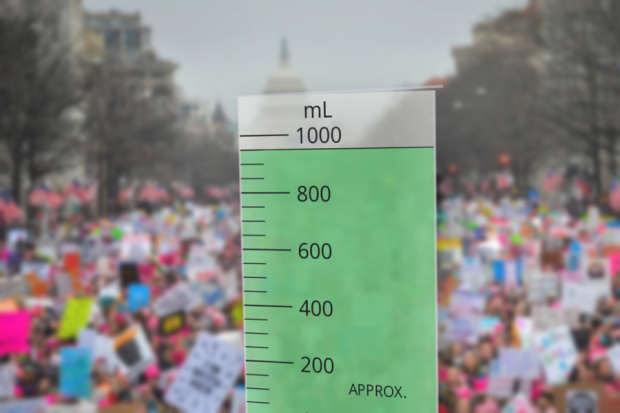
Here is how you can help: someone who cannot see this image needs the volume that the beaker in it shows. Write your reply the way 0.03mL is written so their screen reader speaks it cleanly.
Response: 950mL
